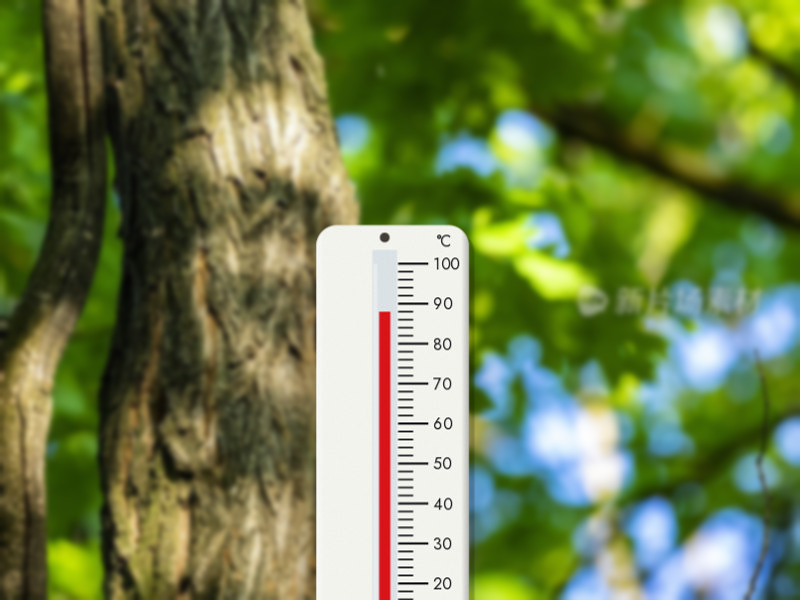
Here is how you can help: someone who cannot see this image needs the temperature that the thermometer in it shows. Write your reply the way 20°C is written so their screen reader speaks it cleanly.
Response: 88°C
